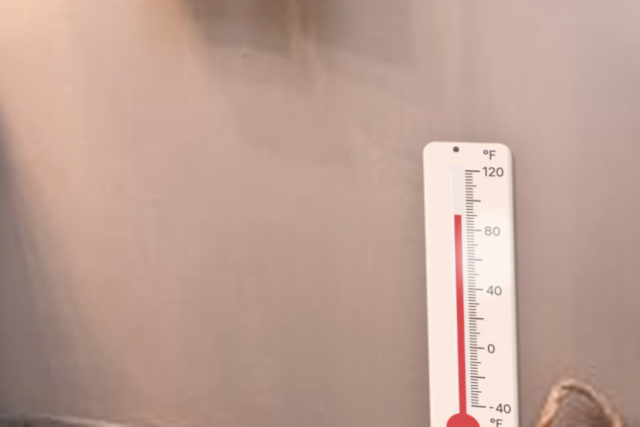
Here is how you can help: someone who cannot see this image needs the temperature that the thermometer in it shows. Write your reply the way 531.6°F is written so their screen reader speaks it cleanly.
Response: 90°F
